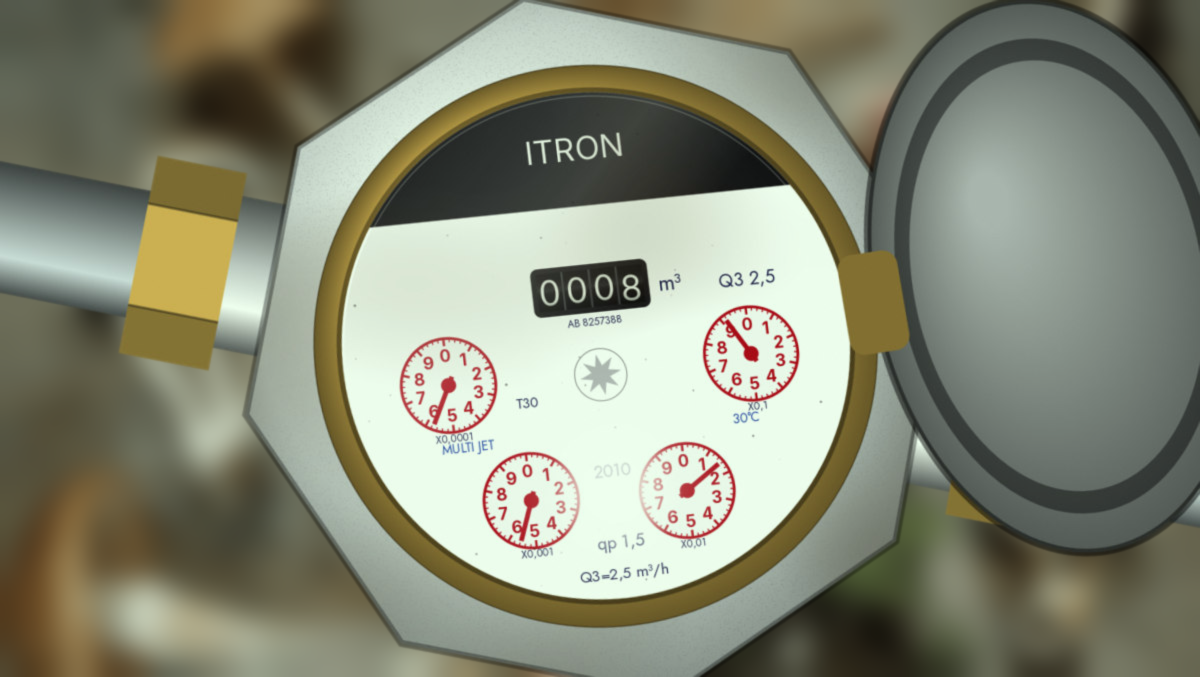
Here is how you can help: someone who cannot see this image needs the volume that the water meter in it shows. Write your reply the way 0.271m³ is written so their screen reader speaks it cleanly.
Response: 7.9155m³
